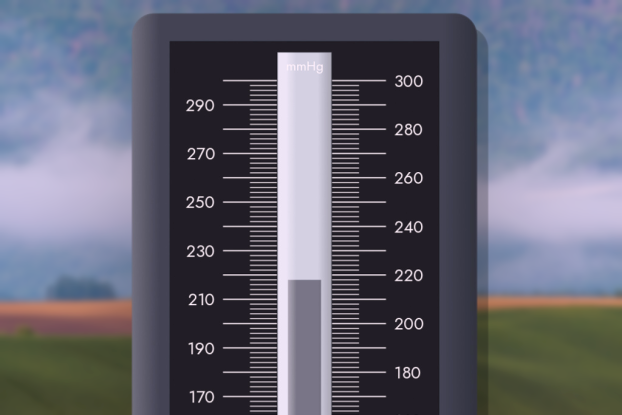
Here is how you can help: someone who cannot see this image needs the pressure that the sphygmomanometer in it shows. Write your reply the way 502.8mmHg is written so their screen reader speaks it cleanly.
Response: 218mmHg
